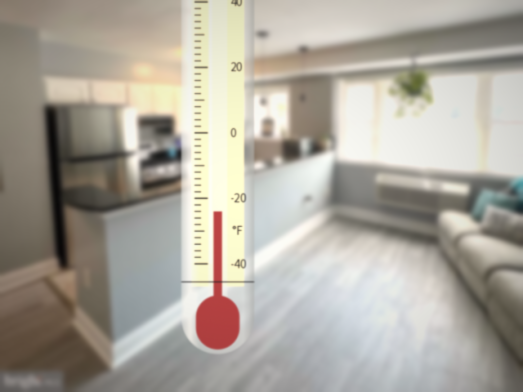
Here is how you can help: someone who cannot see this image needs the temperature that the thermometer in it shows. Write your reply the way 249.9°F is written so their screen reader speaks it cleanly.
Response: -24°F
